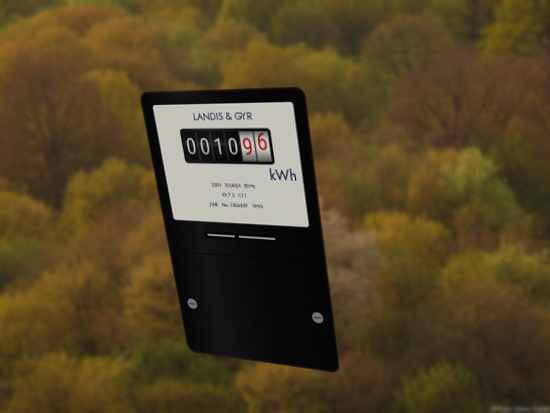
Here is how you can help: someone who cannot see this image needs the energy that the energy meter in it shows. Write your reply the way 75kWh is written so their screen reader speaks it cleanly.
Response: 10.96kWh
